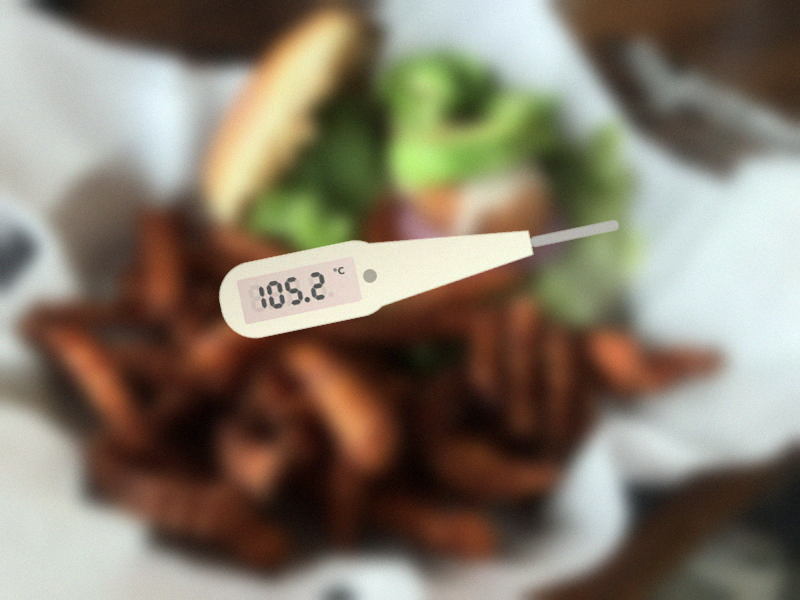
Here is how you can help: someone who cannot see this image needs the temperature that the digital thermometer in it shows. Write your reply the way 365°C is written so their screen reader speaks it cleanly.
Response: 105.2°C
